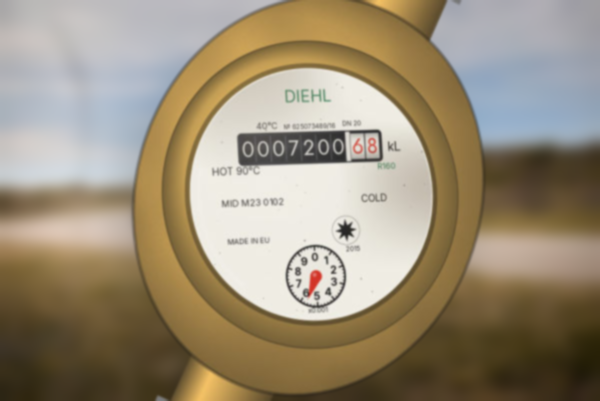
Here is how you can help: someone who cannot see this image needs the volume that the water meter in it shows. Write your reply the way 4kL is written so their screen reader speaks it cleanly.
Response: 7200.685kL
